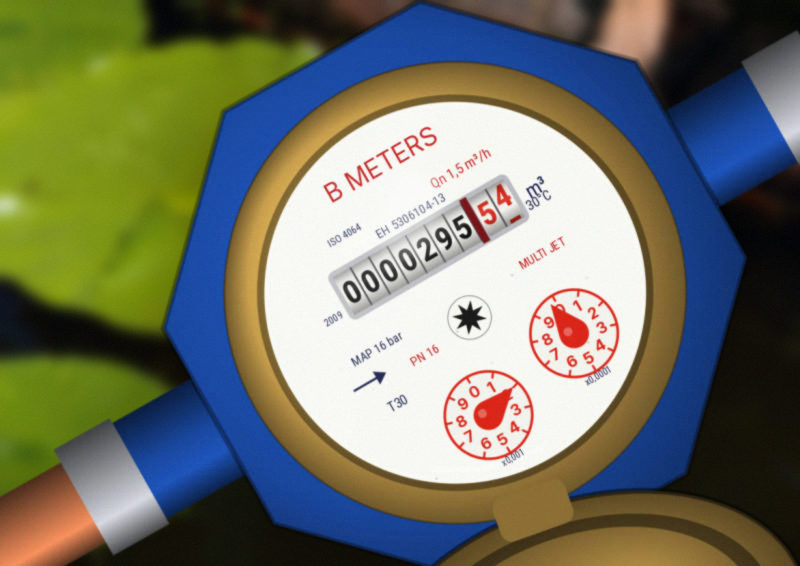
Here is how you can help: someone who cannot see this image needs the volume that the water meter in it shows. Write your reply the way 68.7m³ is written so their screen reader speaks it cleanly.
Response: 295.5419m³
